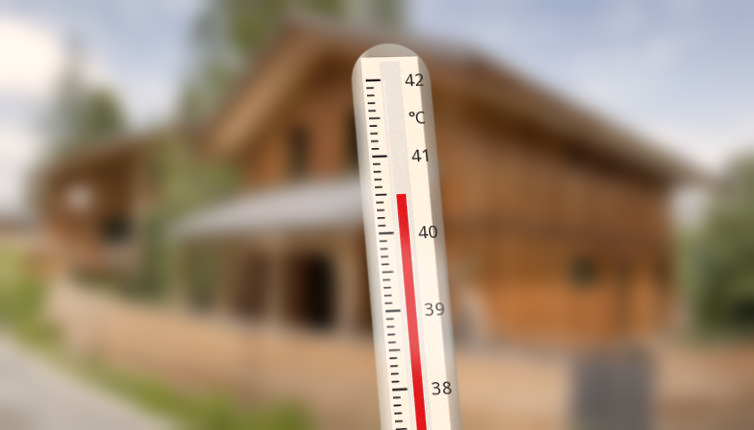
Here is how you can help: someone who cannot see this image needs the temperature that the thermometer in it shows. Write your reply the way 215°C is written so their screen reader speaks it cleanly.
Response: 40.5°C
